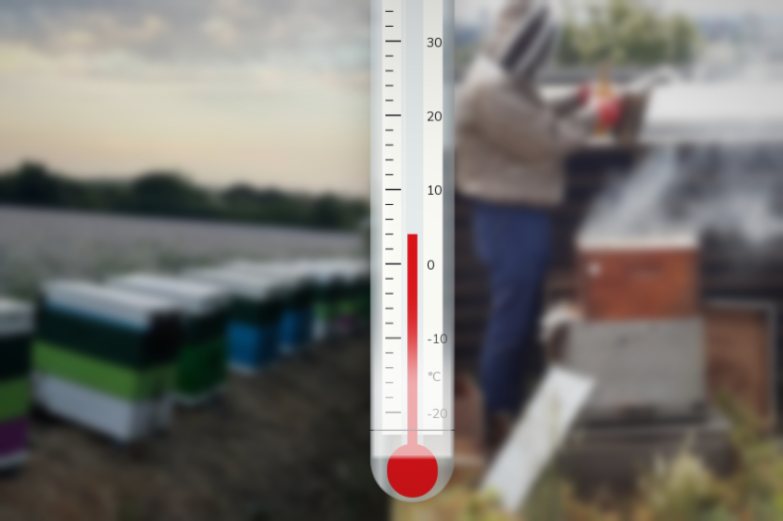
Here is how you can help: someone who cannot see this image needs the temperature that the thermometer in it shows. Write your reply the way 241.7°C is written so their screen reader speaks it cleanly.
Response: 4°C
